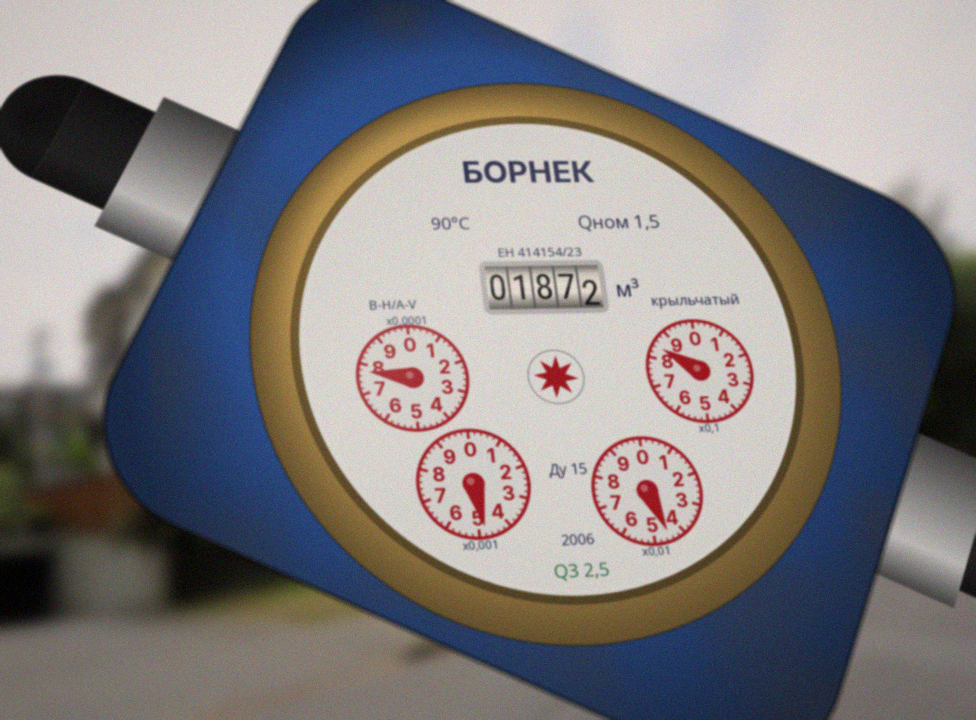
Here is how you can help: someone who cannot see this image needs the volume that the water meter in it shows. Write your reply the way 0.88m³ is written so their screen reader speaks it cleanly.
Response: 1871.8447m³
